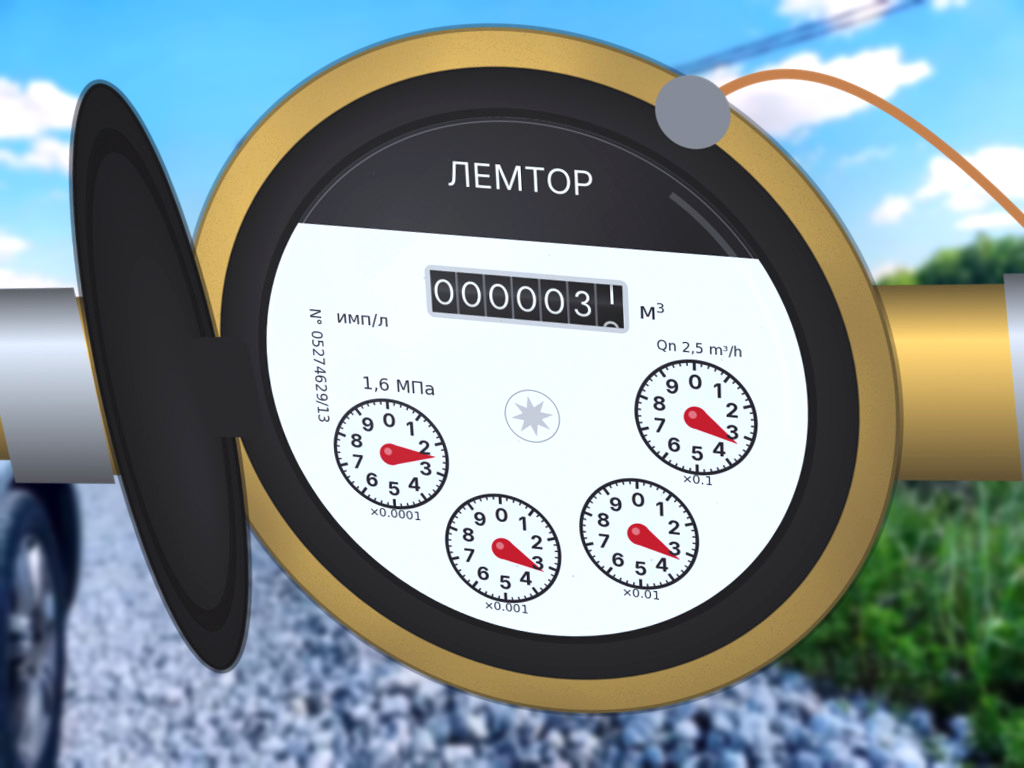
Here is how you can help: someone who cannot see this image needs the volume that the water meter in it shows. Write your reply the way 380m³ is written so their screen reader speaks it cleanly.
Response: 31.3332m³
